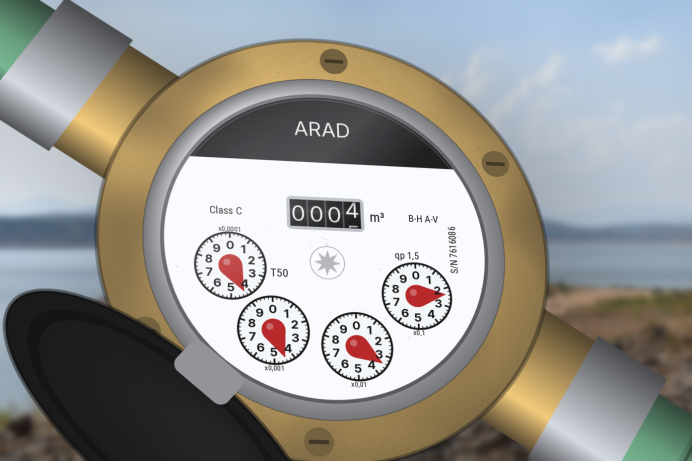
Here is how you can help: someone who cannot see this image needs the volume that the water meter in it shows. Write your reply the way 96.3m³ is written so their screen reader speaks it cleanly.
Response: 4.2344m³
